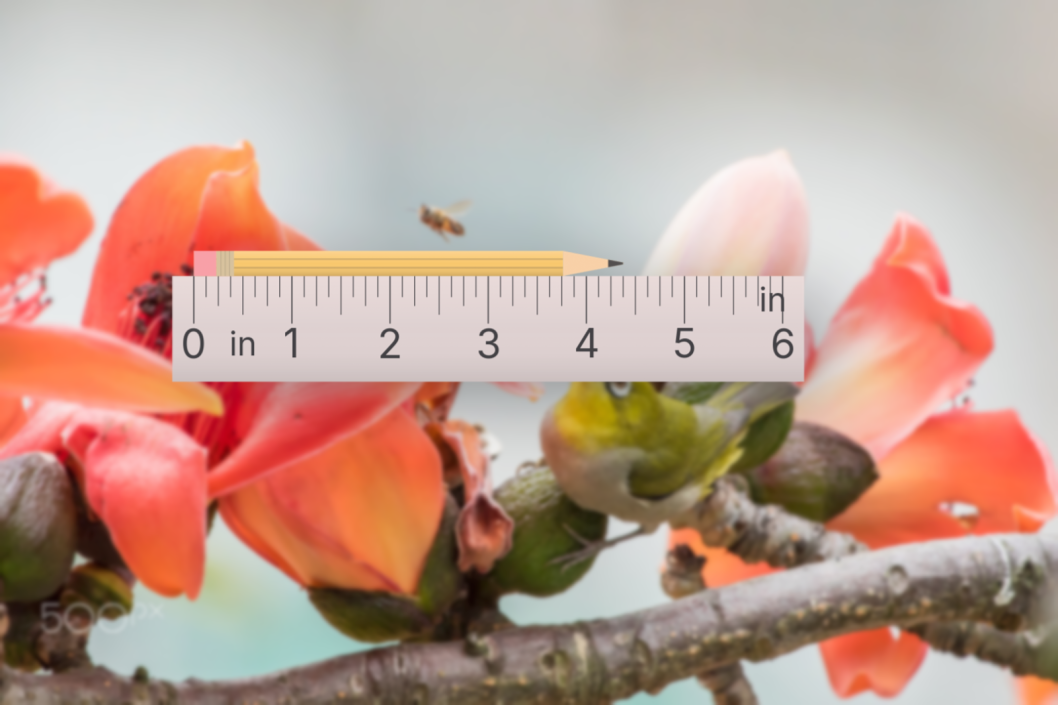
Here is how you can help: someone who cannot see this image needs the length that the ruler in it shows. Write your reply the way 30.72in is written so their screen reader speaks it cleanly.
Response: 4.375in
